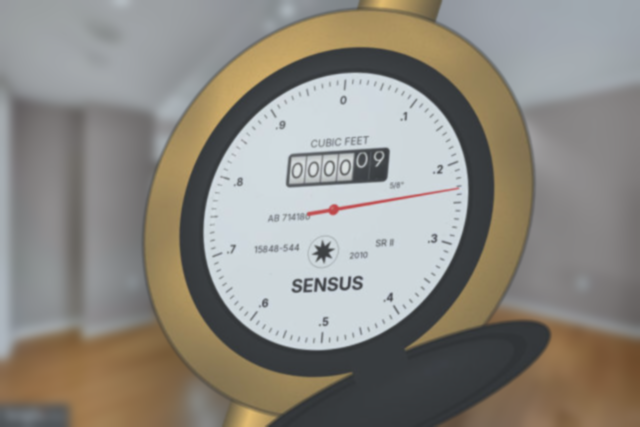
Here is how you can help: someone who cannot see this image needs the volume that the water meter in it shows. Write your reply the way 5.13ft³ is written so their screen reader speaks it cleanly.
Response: 9.23ft³
